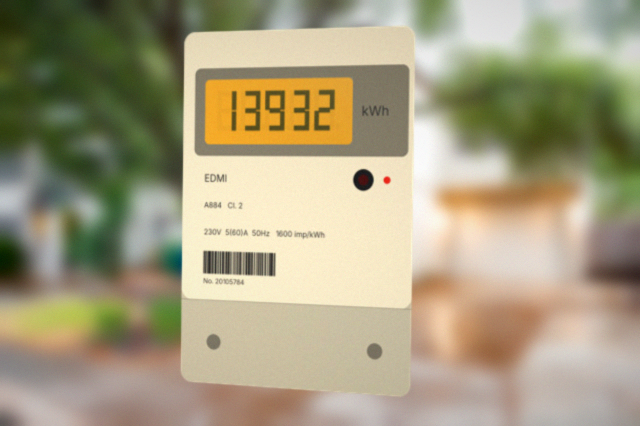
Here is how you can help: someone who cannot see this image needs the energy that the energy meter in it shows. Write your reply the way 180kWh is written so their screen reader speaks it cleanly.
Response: 13932kWh
